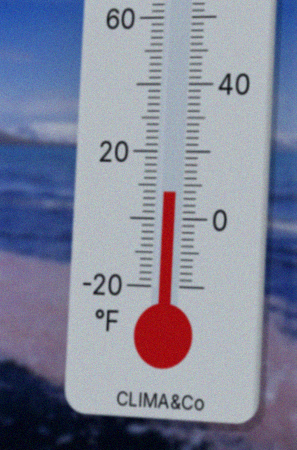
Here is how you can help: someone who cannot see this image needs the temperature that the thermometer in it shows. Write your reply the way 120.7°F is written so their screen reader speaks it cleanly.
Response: 8°F
